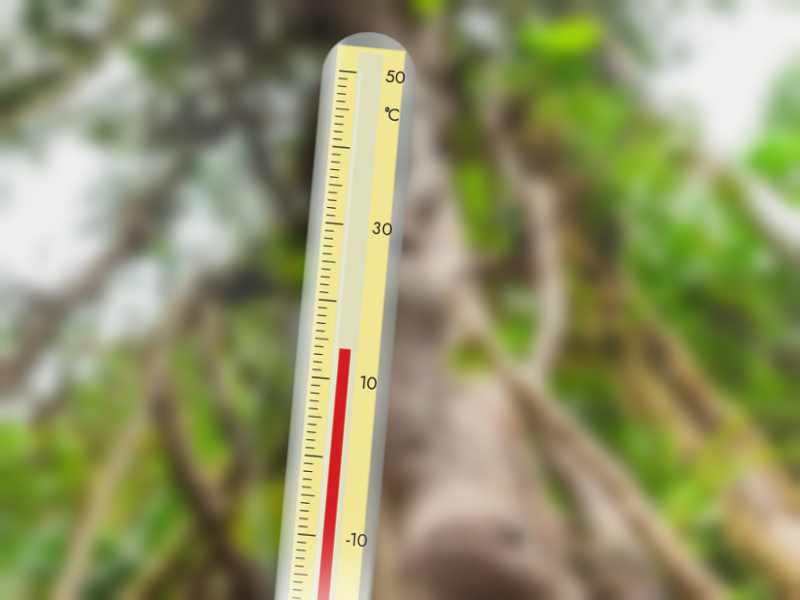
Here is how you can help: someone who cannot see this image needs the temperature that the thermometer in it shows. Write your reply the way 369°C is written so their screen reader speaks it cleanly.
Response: 14°C
